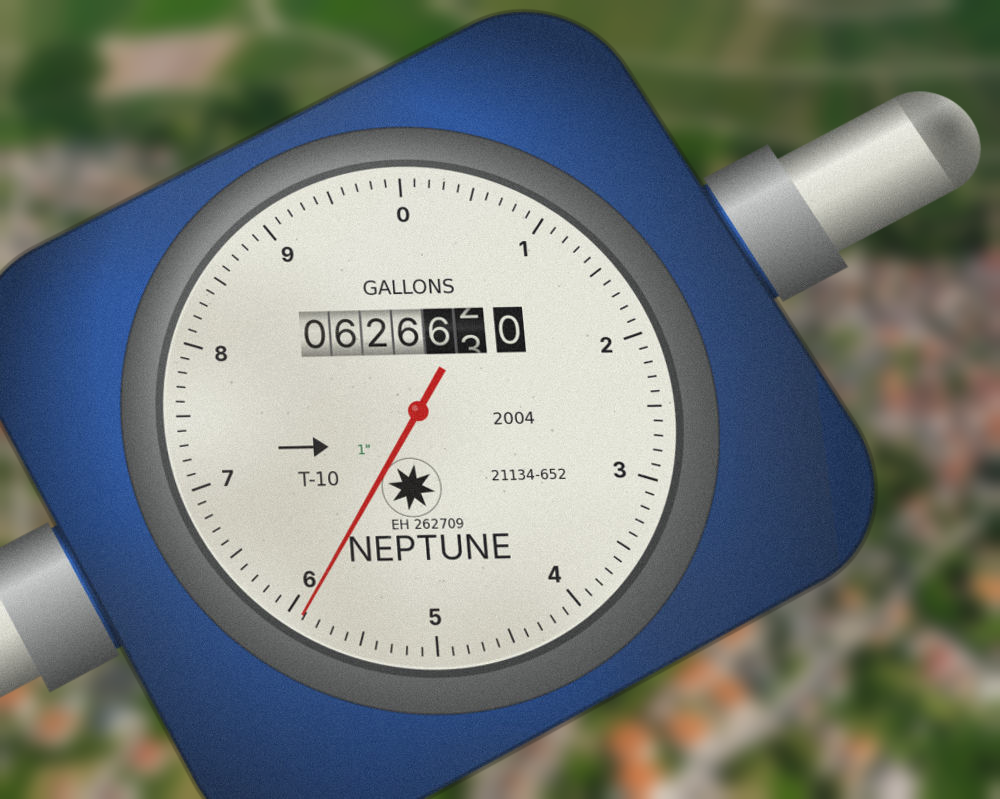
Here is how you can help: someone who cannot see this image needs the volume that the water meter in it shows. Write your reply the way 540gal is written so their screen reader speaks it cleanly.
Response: 626625.9gal
